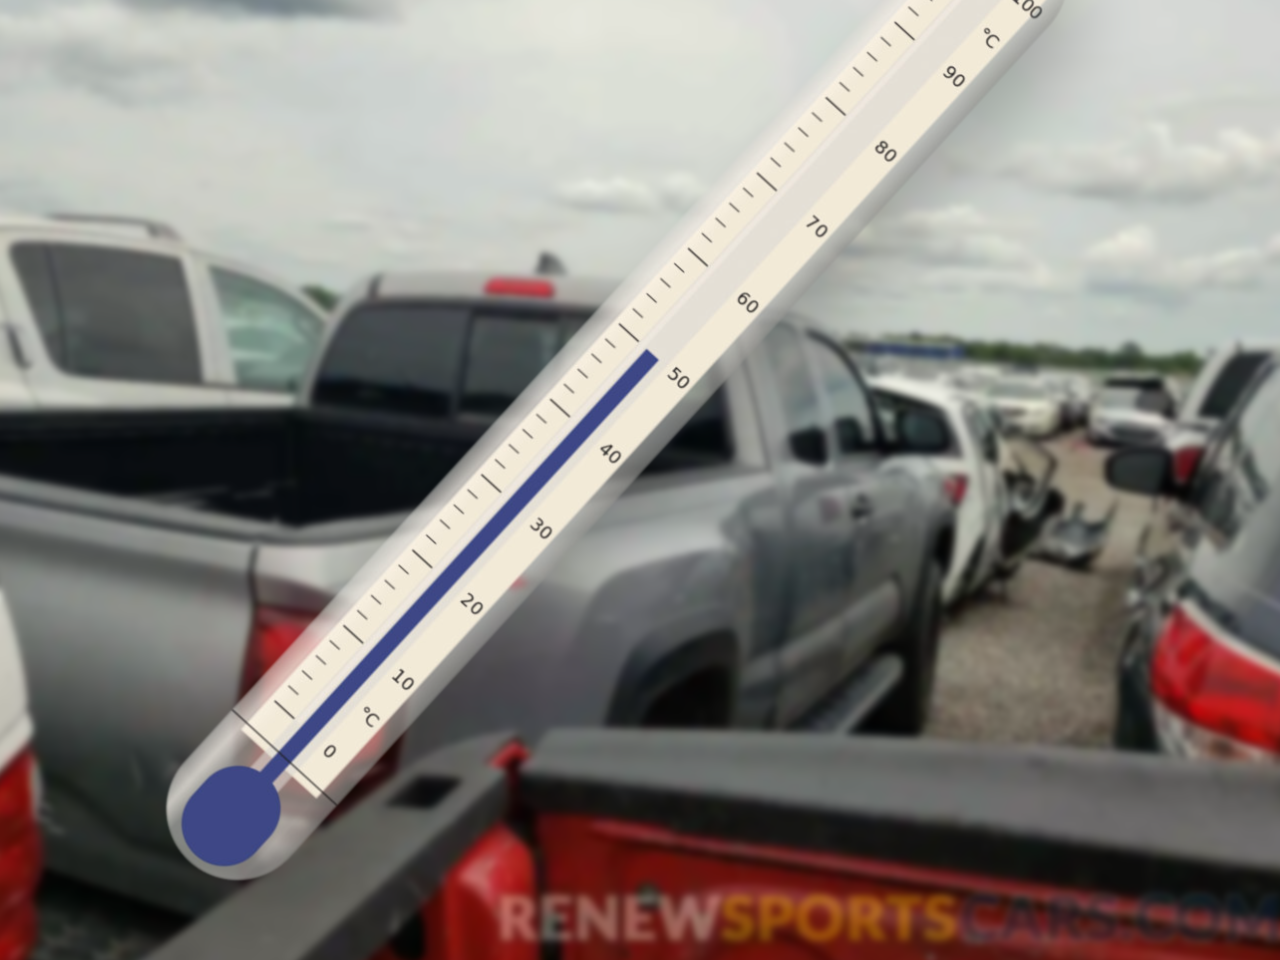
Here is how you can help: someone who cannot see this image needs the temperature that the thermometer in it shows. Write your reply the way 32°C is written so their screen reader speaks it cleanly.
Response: 50°C
